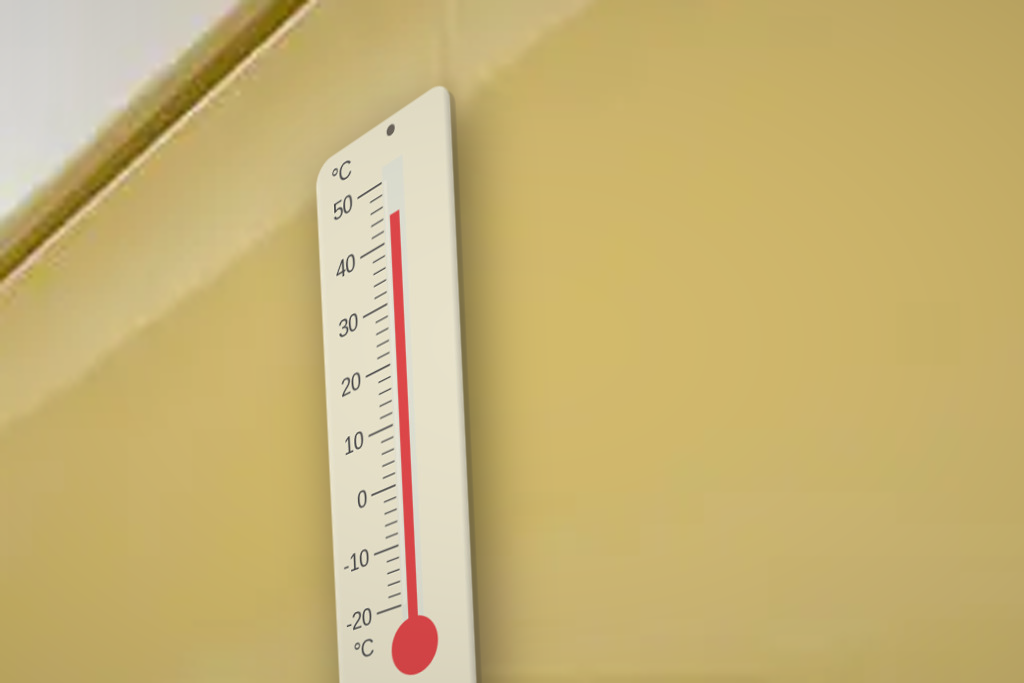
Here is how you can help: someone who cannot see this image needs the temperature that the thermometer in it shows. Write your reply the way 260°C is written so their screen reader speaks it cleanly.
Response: 44°C
